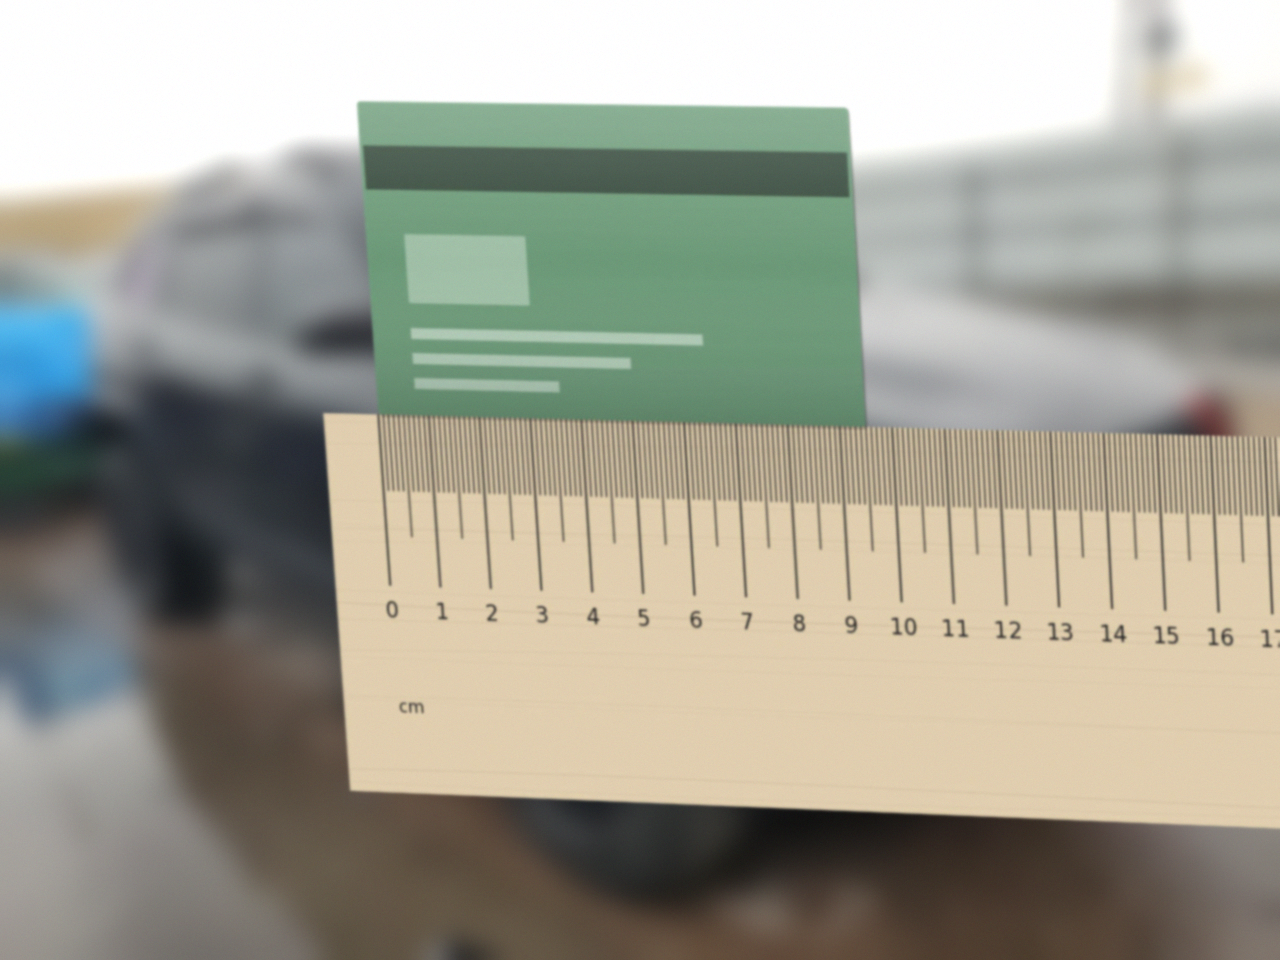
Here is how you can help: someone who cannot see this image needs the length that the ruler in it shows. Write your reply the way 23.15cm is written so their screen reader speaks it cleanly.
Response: 9.5cm
